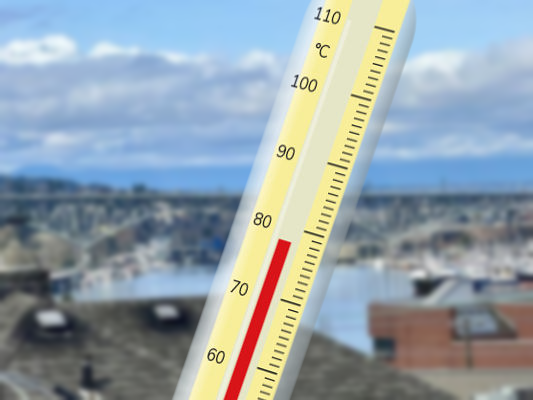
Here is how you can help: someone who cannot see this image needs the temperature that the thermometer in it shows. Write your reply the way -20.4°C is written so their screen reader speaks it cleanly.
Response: 78°C
